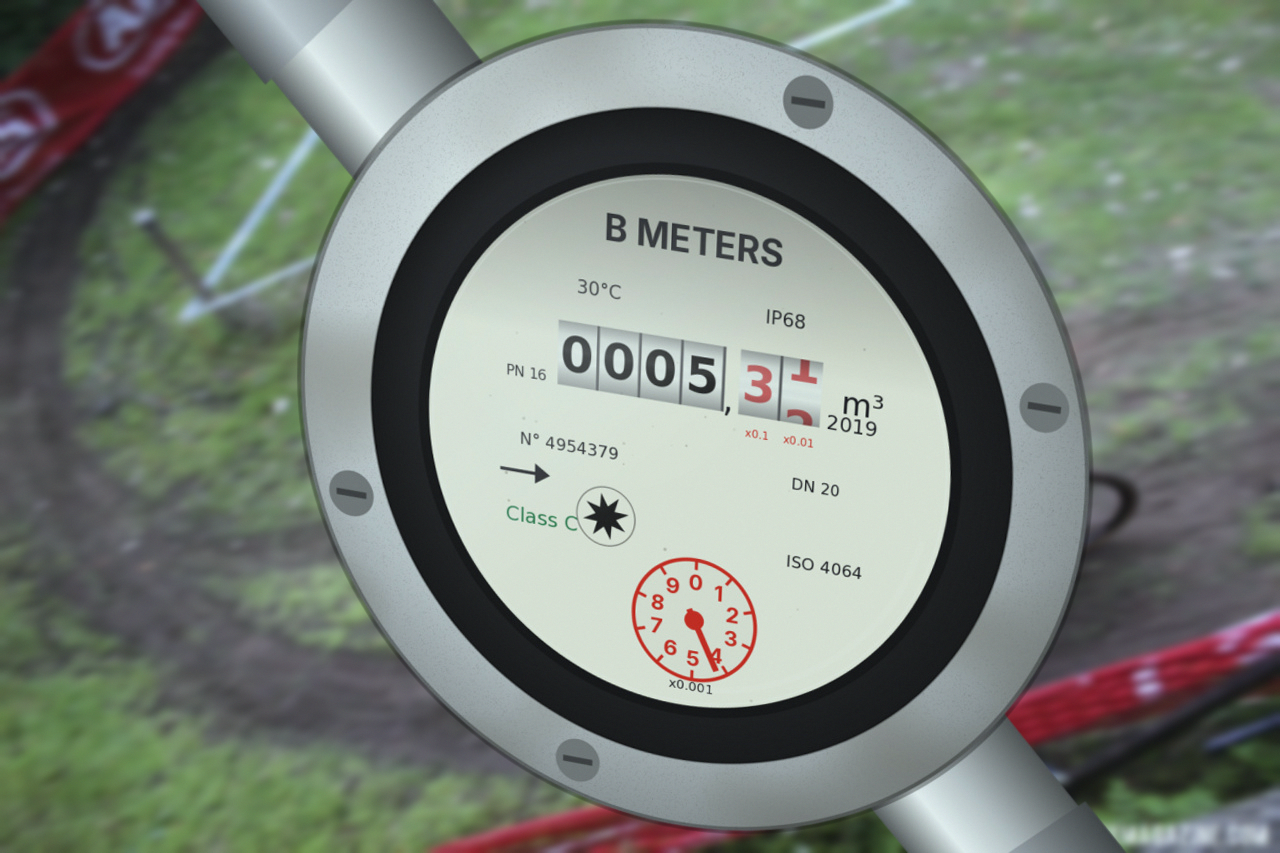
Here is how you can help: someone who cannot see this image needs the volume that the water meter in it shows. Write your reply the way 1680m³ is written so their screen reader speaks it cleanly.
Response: 5.314m³
